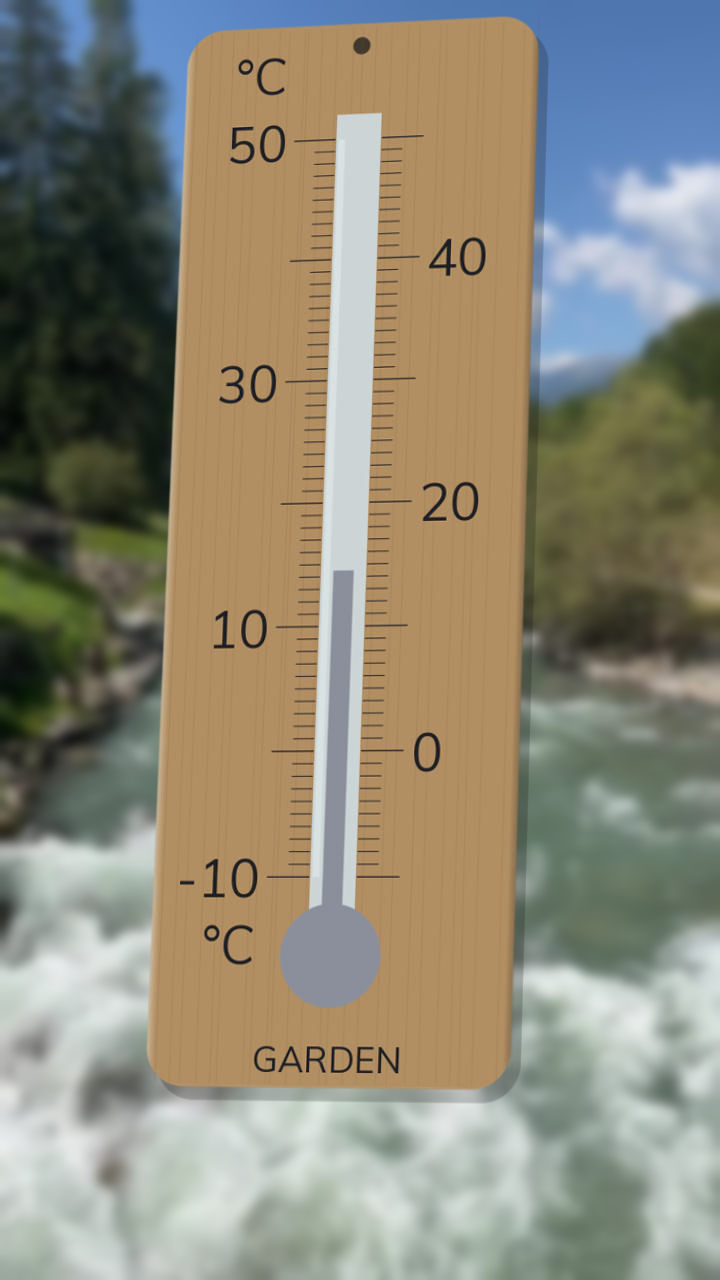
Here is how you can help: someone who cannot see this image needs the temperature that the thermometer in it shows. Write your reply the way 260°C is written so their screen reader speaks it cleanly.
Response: 14.5°C
